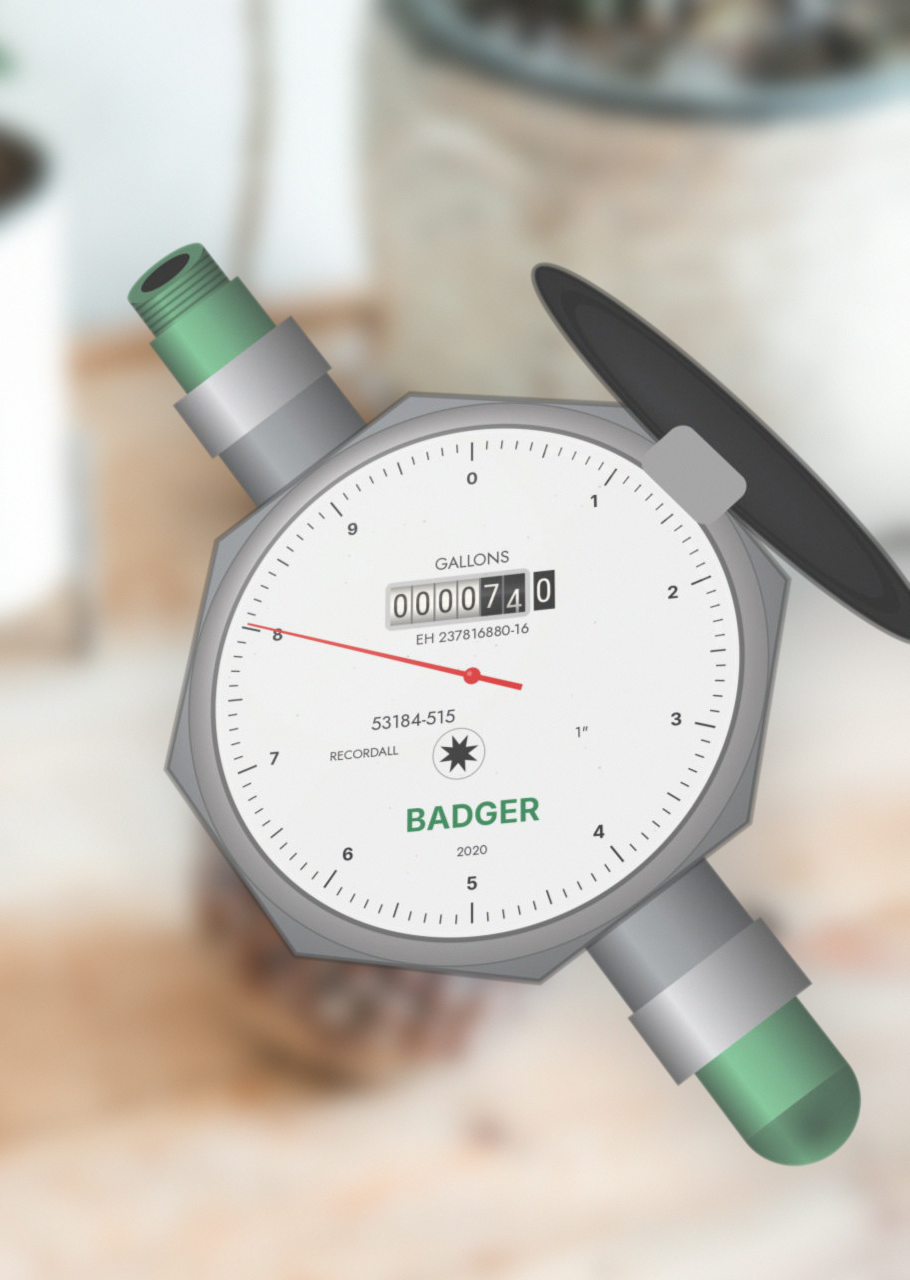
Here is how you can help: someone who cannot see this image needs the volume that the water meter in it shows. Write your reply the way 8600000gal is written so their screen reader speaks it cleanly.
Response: 738.0gal
